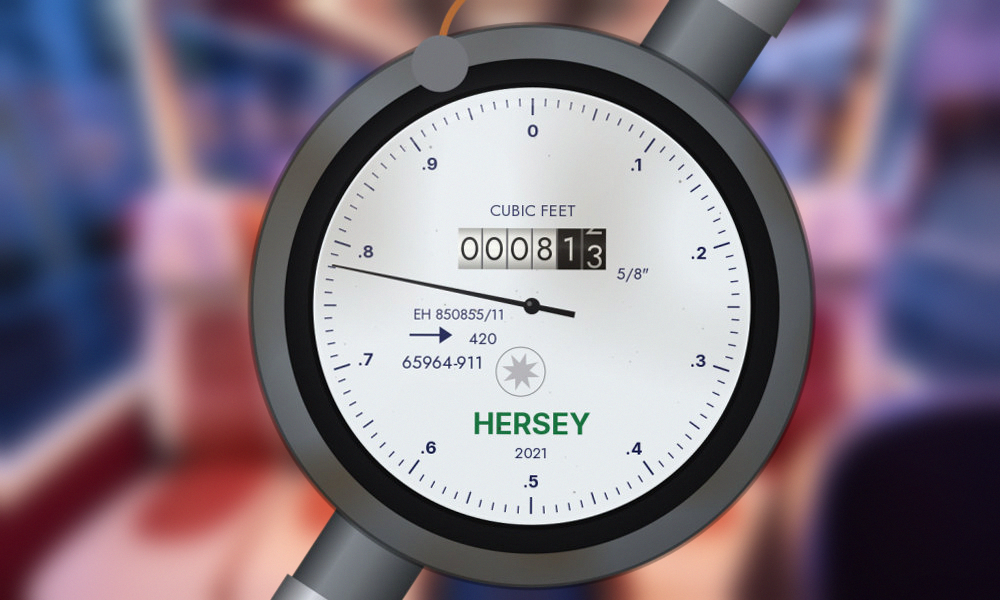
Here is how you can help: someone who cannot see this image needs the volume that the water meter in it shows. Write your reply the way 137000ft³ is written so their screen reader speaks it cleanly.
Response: 812.78ft³
